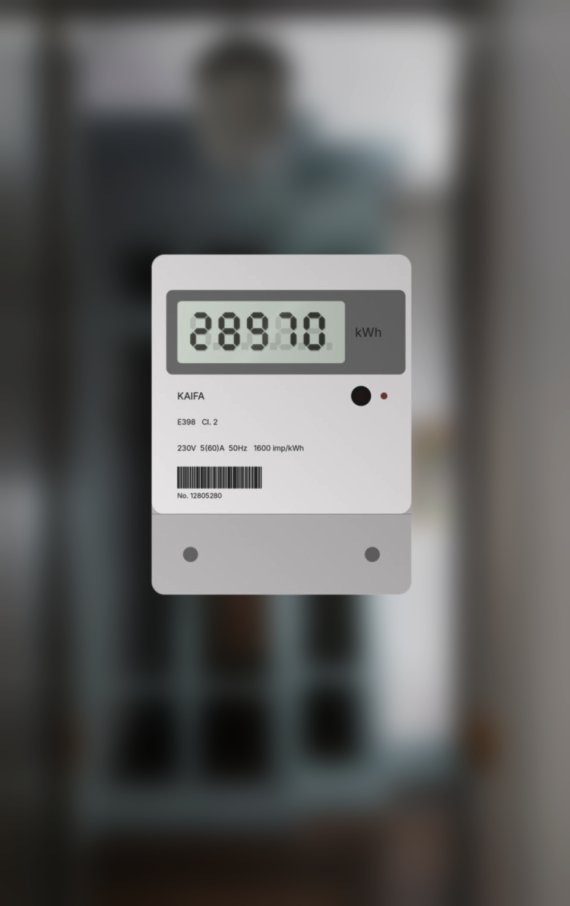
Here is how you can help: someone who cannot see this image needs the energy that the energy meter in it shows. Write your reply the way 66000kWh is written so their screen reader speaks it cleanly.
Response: 28970kWh
